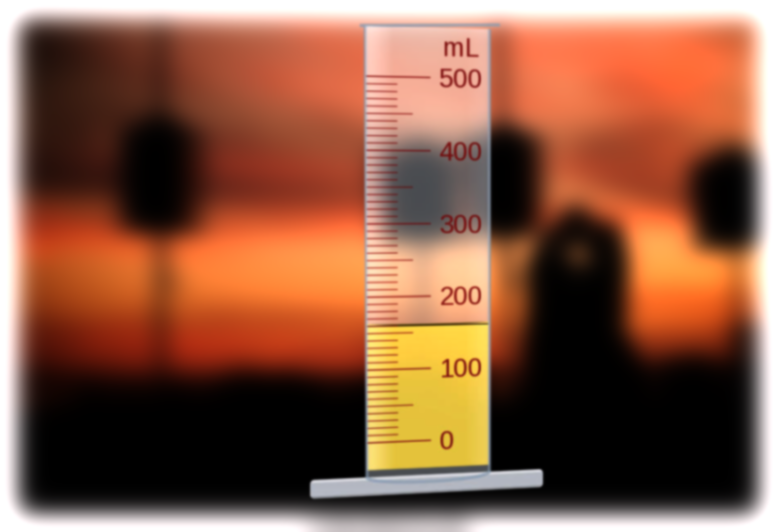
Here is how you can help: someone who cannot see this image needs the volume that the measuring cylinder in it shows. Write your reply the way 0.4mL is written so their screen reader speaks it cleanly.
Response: 160mL
